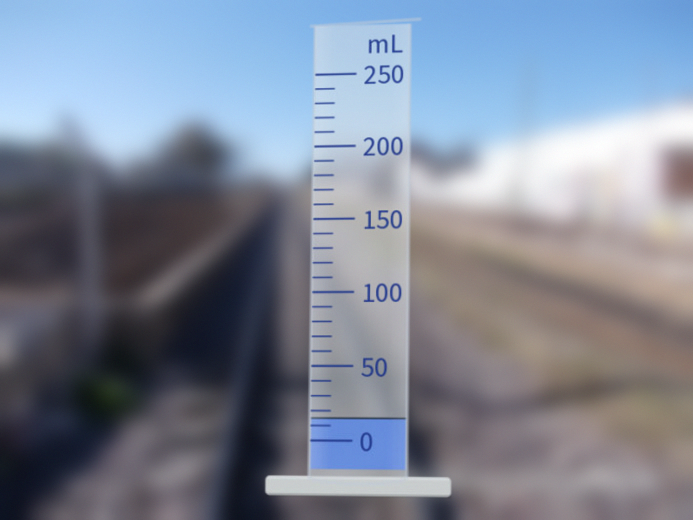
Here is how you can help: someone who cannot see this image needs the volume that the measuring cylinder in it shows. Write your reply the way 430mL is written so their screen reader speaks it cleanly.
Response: 15mL
